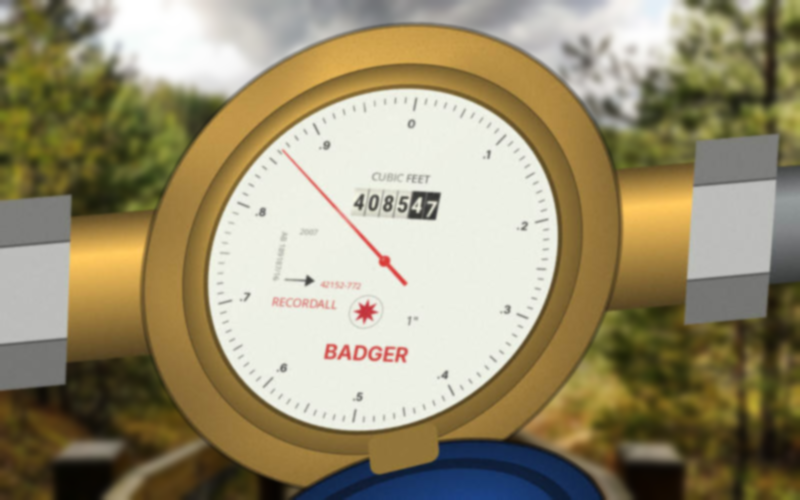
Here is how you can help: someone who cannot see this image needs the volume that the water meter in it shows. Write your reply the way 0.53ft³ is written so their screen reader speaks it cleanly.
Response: 408546.86ft³
